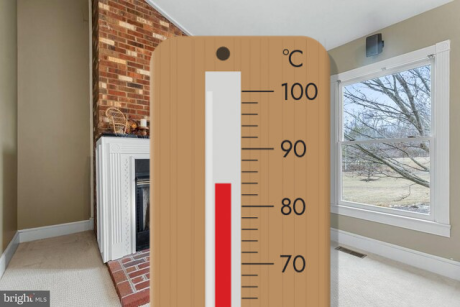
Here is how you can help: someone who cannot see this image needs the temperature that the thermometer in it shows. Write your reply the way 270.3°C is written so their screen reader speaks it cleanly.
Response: 84°C
